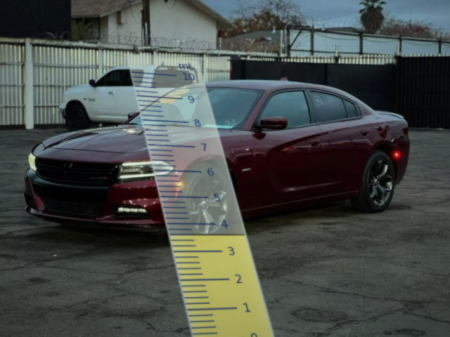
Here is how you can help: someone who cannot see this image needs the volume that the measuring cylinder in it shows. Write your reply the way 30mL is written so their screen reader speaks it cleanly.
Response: 3.6mL
